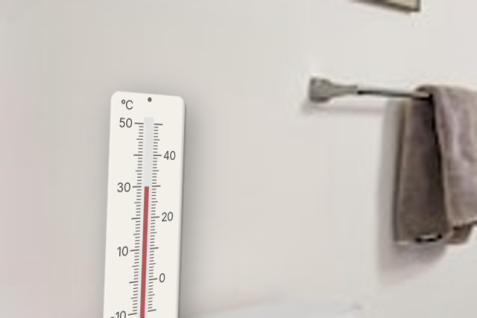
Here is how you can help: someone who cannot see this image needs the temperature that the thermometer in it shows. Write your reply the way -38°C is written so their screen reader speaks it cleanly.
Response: 30°C
